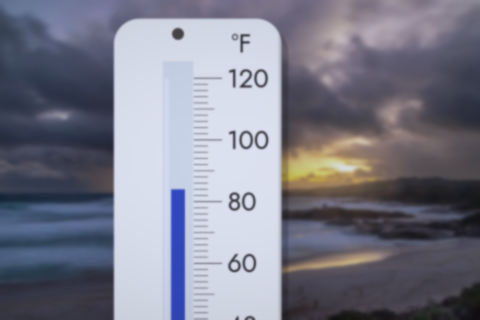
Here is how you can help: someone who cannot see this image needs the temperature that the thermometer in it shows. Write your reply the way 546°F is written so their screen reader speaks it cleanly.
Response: 84°F
